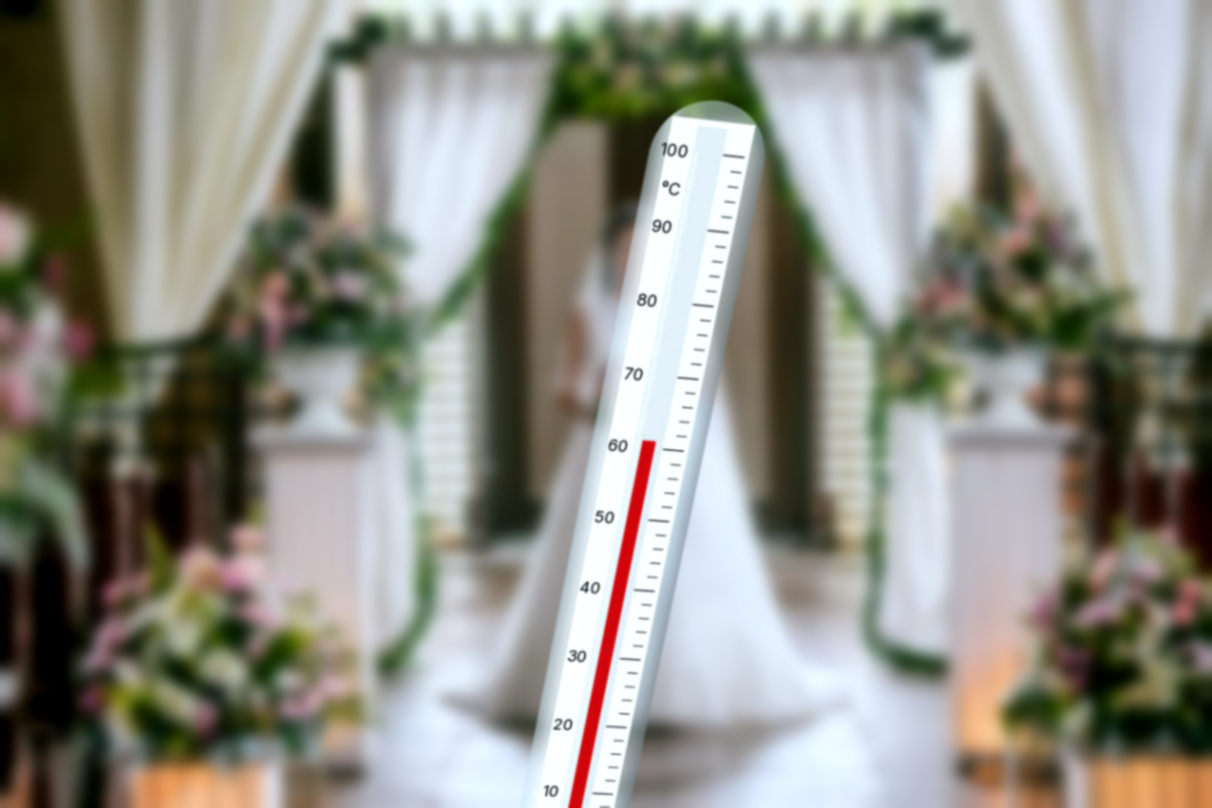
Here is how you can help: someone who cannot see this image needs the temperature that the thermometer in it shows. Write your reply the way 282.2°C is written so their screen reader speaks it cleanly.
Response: 61°C
